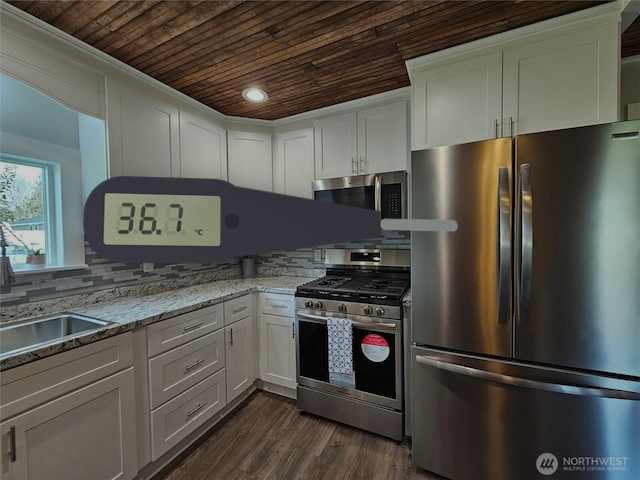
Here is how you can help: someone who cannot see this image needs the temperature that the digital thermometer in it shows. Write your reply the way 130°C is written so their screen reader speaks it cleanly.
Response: 36.7°C
